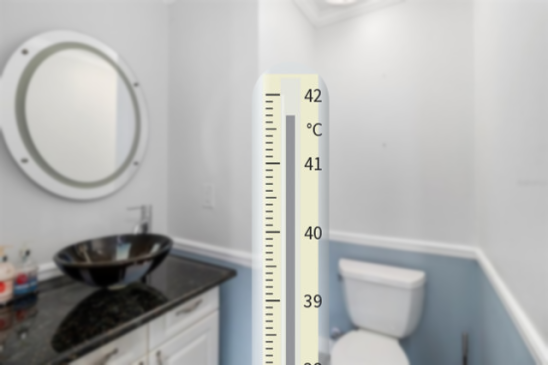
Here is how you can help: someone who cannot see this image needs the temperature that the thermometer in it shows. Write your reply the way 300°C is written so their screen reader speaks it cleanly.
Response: 41.7°C
